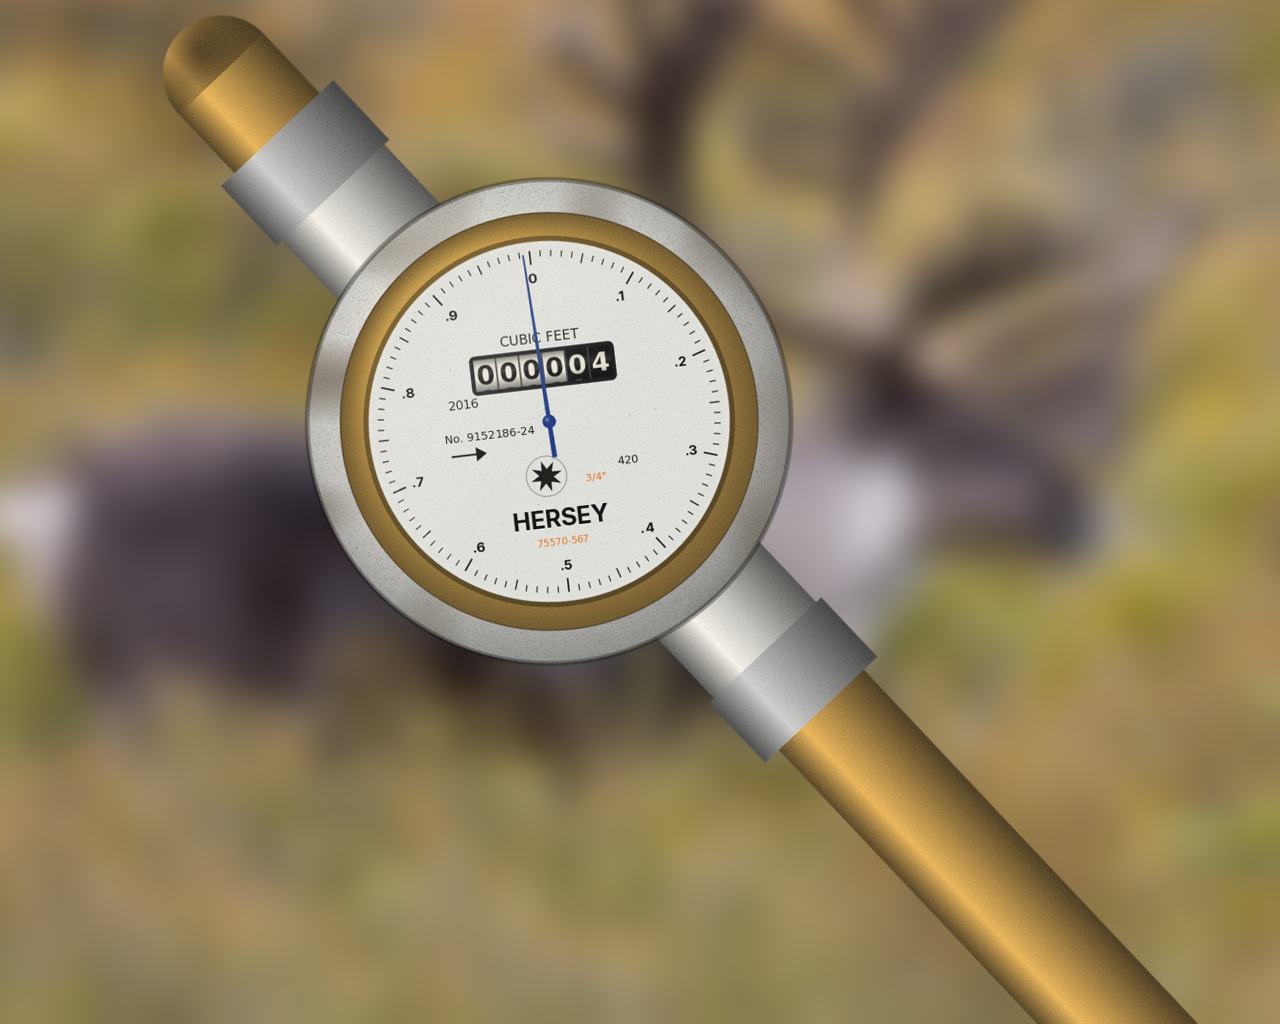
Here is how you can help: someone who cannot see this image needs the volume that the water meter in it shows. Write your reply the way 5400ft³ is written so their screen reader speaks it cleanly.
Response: 3.99ft³
